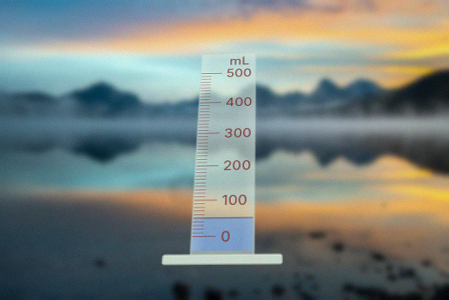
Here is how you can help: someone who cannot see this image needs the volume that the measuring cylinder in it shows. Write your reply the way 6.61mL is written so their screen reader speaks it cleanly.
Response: 50mL
